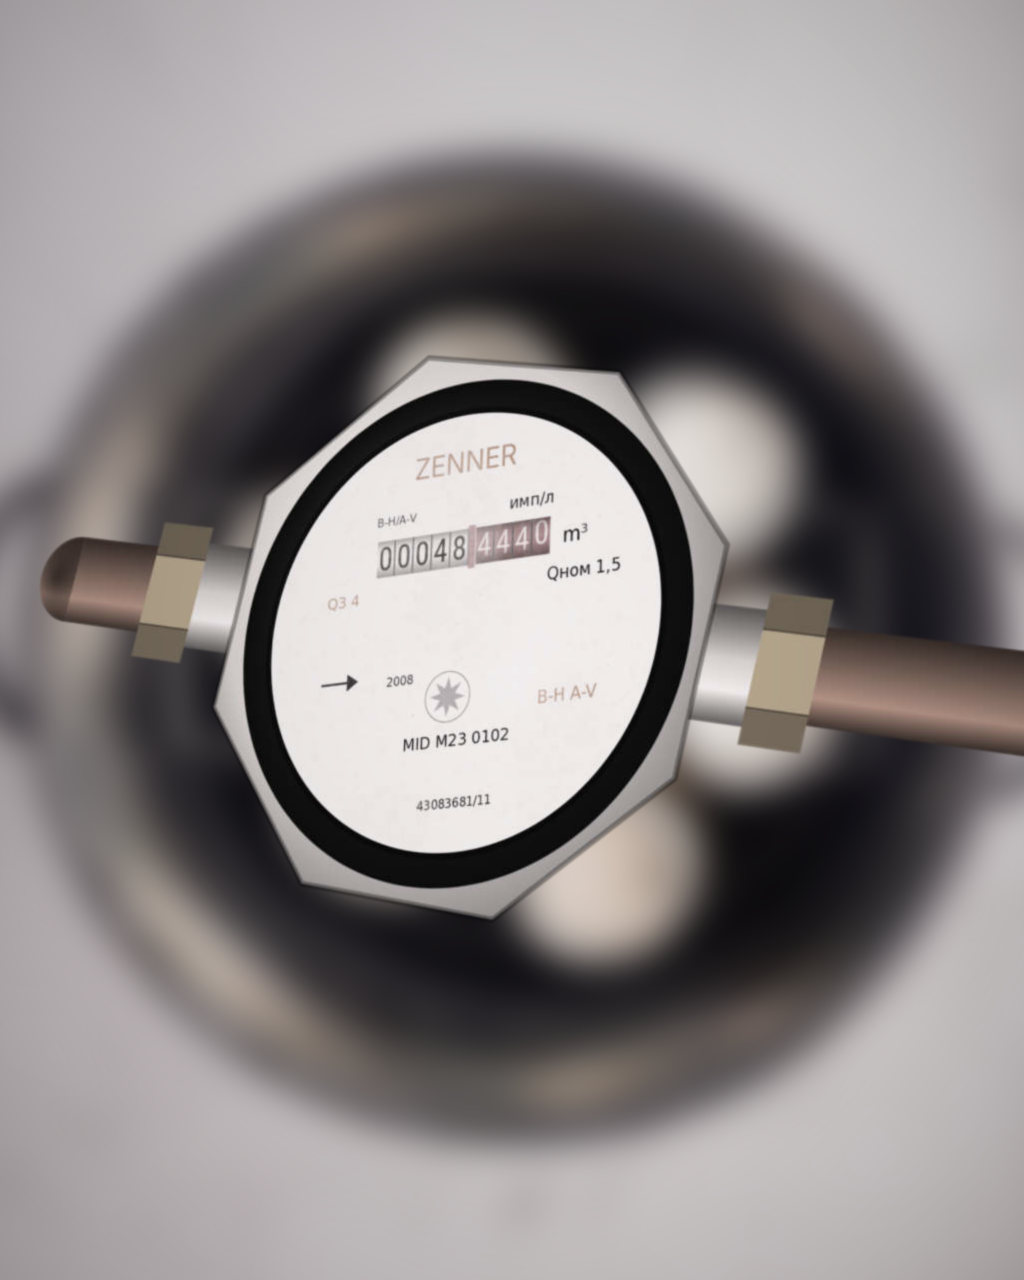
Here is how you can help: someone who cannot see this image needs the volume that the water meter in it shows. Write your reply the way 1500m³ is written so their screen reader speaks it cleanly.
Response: 48.4440m³
